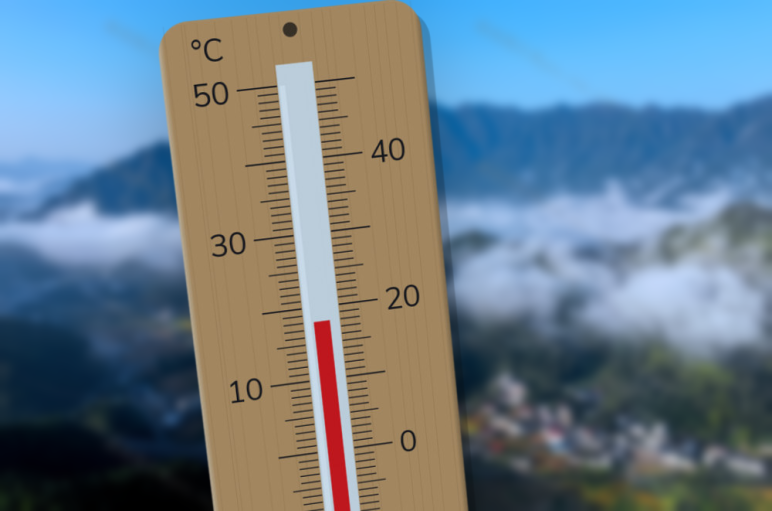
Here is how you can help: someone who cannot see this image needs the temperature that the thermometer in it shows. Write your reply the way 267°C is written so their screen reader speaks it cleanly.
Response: 18°C
